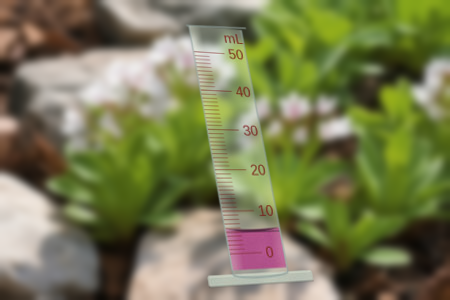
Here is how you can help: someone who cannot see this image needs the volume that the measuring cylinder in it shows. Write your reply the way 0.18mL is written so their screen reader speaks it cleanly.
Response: 5mL
